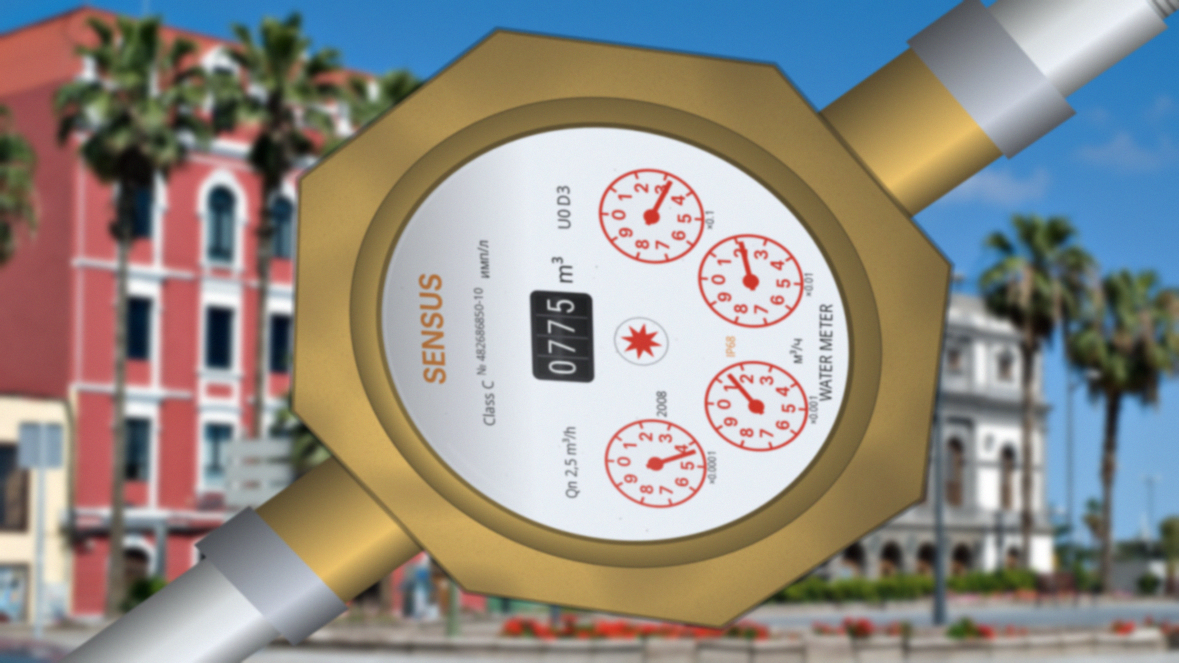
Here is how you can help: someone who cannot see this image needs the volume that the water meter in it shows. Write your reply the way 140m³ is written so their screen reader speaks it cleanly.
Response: 775.3214m³
